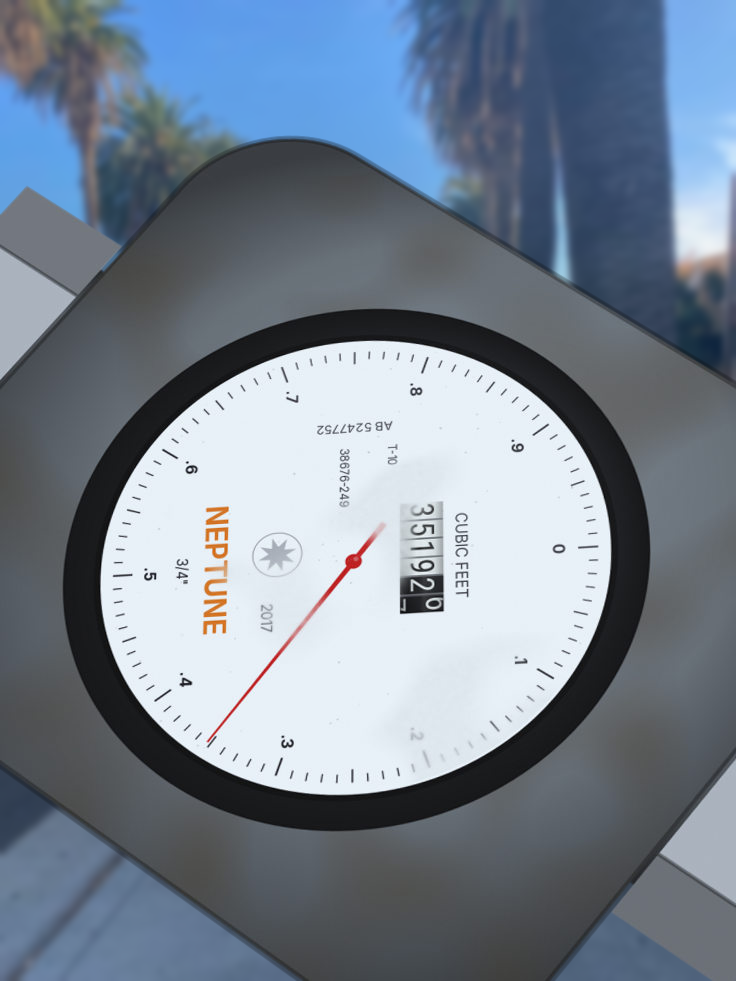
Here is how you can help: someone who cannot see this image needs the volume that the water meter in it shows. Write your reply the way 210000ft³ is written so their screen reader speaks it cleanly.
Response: 351926.35ft³
